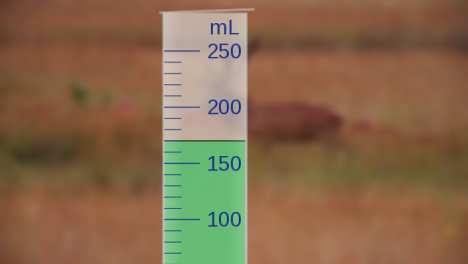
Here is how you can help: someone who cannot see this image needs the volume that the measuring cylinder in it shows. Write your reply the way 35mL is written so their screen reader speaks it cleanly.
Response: 170mL
